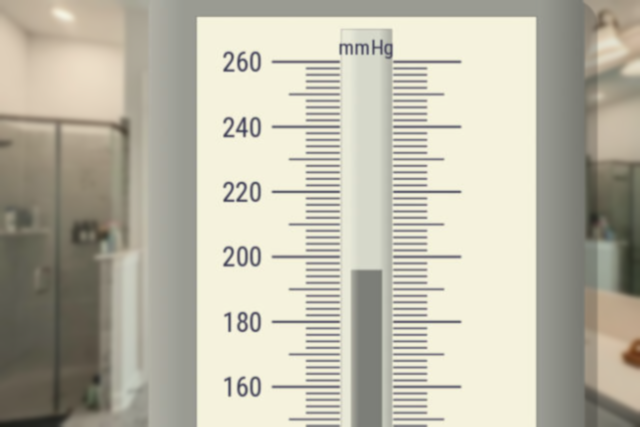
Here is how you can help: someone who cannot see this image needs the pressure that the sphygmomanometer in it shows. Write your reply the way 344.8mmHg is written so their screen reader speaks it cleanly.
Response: 196mmHg
